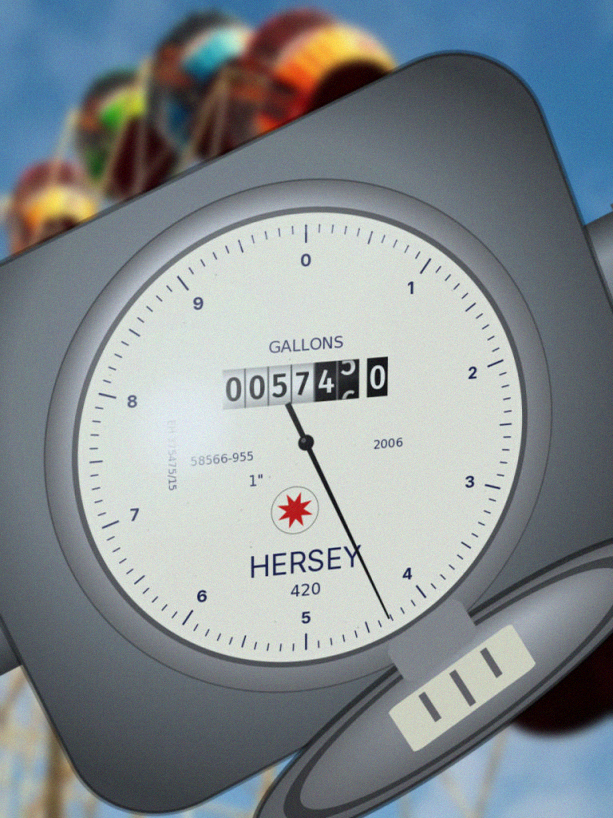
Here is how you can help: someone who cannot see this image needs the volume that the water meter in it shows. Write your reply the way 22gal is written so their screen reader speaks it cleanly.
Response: 57454.3gal
